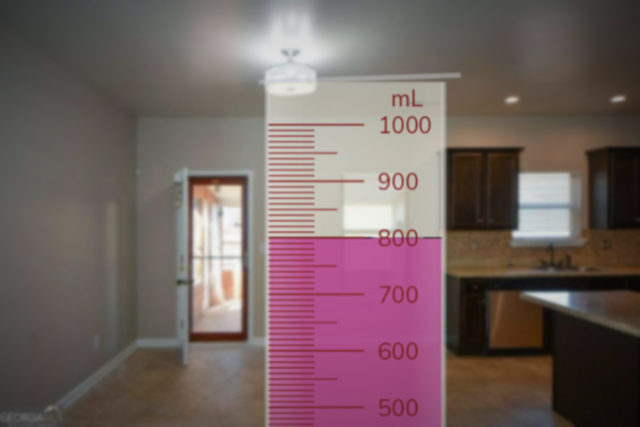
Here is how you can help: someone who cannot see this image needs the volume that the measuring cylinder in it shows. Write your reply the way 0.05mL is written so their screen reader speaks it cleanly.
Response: 800mL
